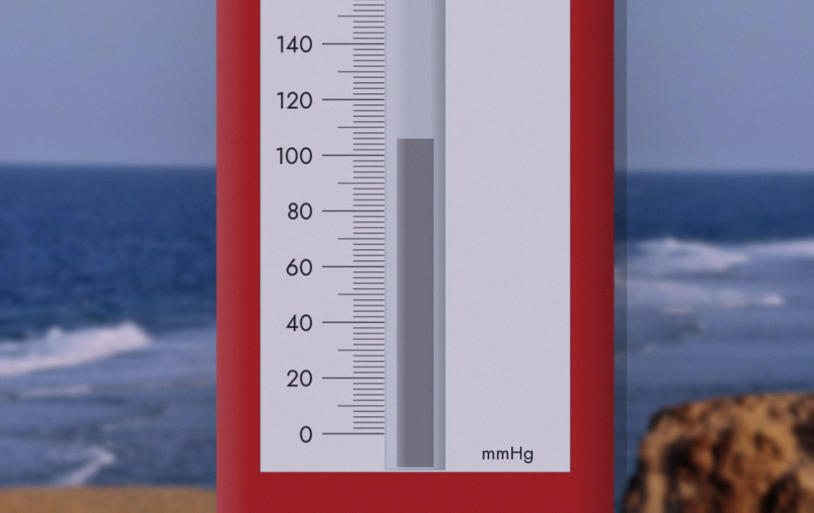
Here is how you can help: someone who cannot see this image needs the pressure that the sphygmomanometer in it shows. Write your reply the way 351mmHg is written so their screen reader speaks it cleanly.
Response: 106mmHg
